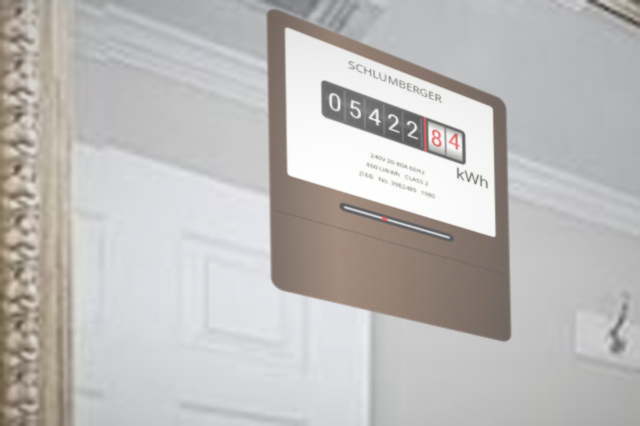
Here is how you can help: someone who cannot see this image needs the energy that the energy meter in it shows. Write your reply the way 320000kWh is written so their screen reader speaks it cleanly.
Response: 5422.84kWh
